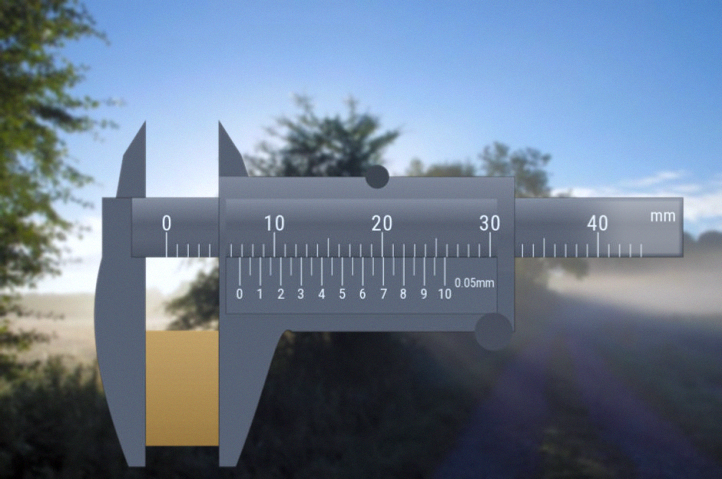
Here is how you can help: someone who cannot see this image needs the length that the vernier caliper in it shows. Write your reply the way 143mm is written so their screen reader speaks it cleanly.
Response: 6.8mm
